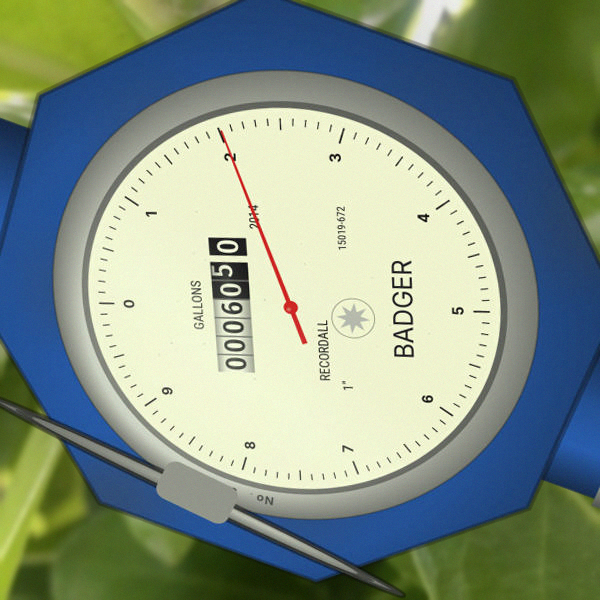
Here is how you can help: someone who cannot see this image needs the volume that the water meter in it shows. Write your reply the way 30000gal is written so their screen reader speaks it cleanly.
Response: 6052.0gal
